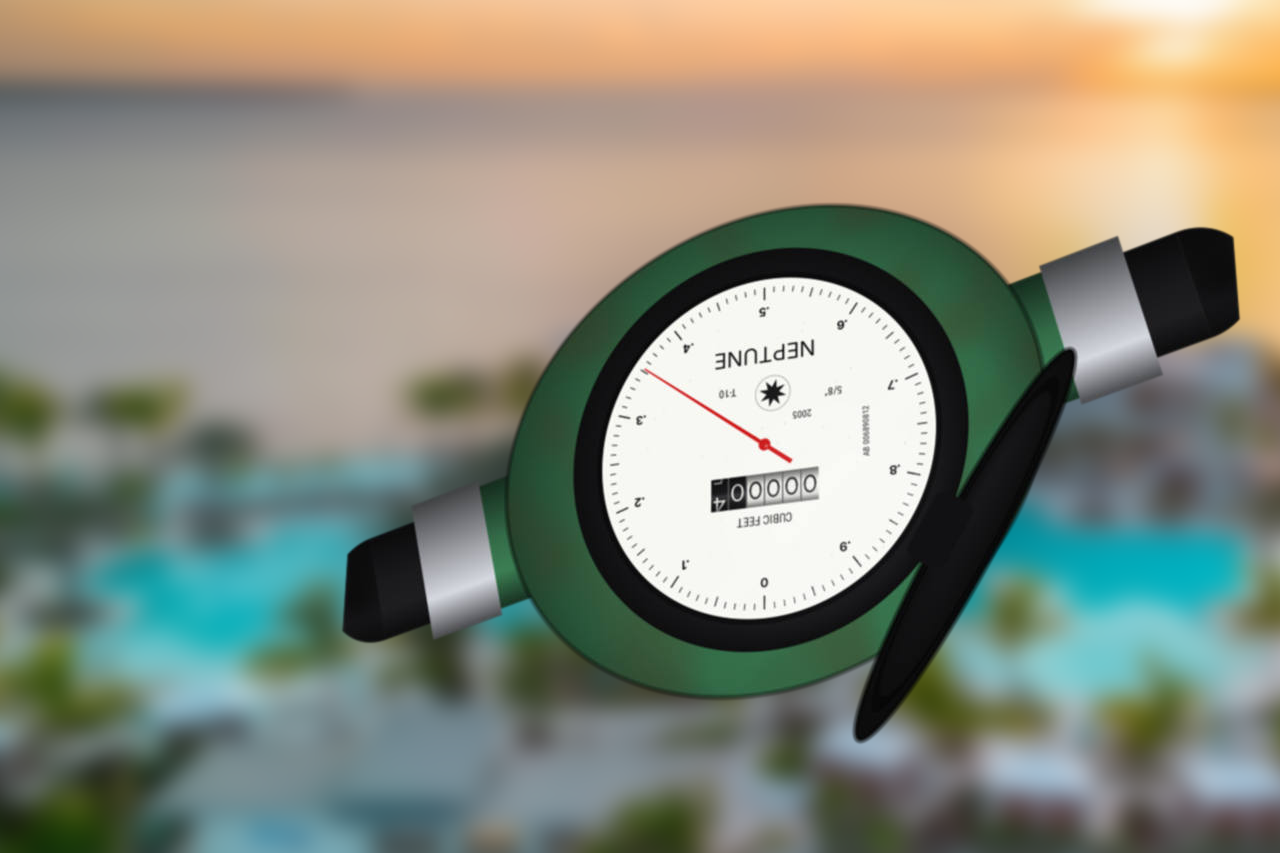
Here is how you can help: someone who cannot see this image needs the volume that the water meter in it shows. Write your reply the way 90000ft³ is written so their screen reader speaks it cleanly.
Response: 4.35ft³
